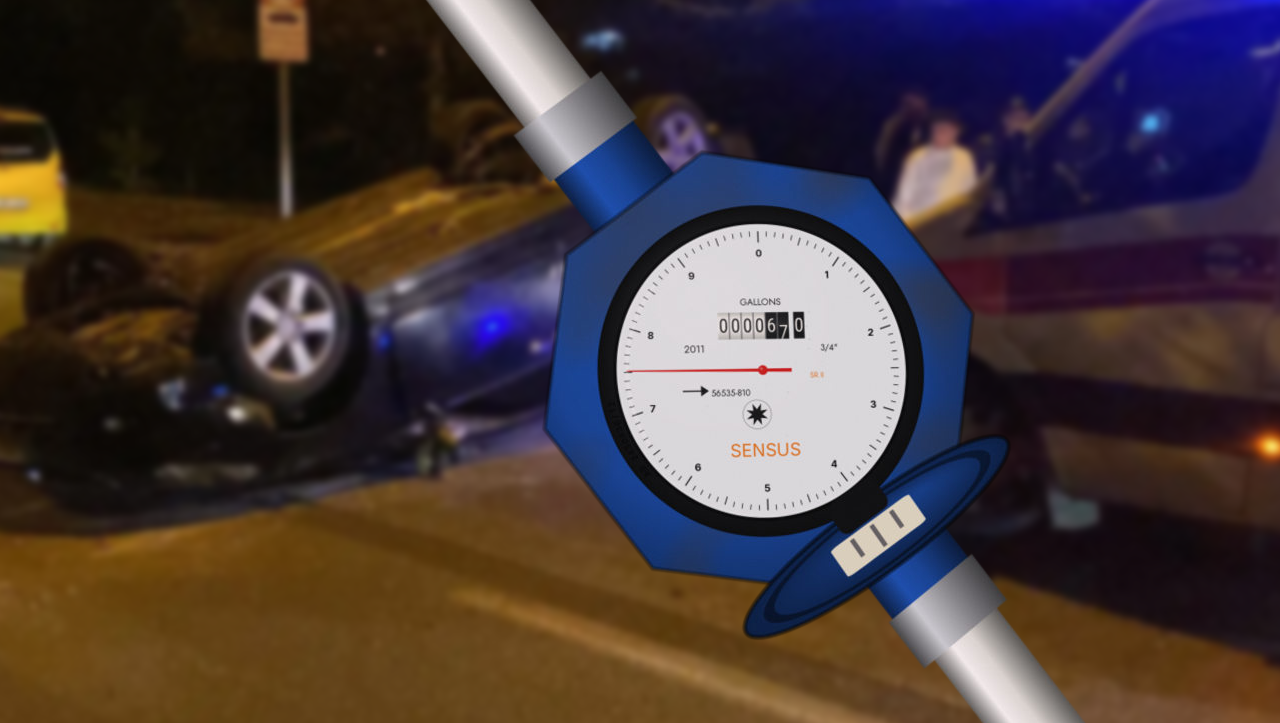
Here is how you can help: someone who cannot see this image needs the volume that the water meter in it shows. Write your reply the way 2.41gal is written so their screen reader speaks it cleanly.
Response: 667.5gal
